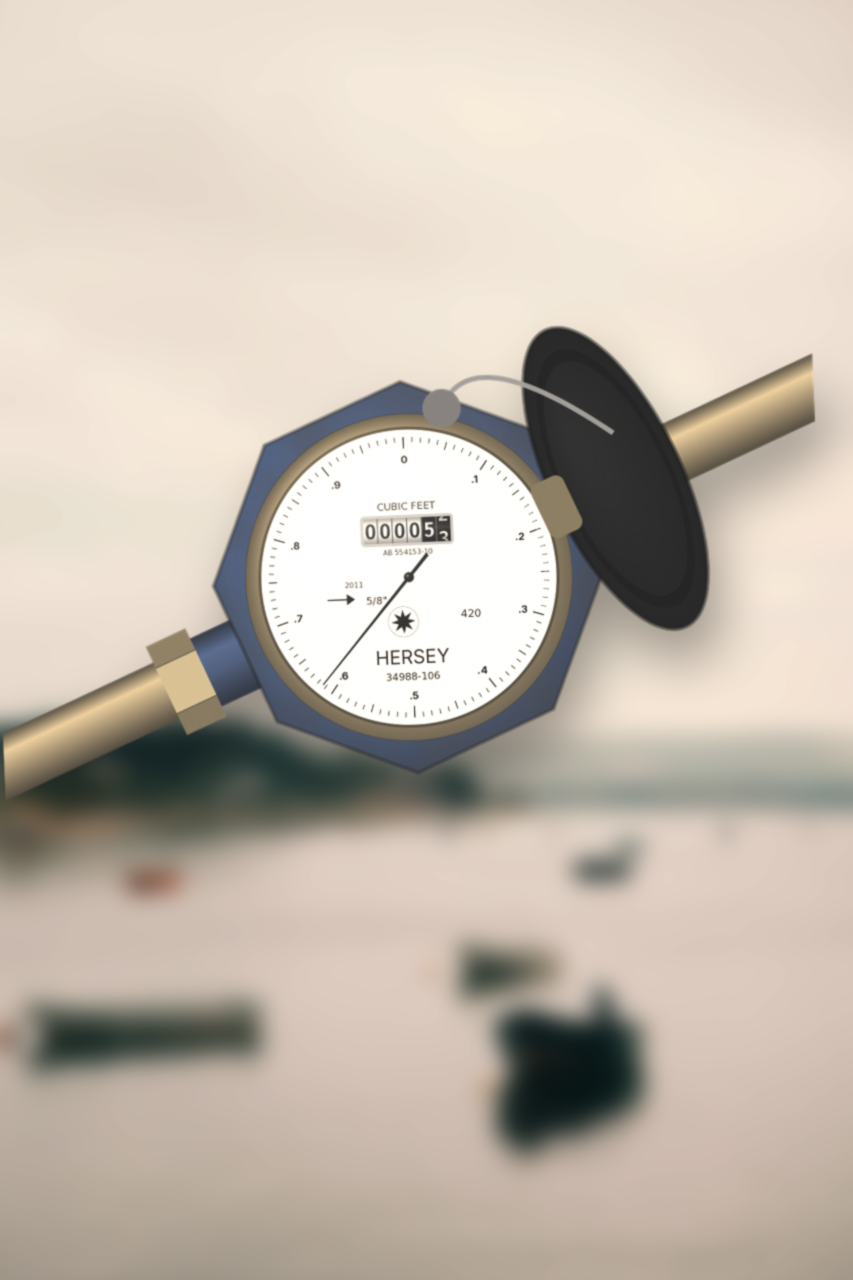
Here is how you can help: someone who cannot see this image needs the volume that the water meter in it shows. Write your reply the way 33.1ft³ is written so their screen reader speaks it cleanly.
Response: 52.61ft³
